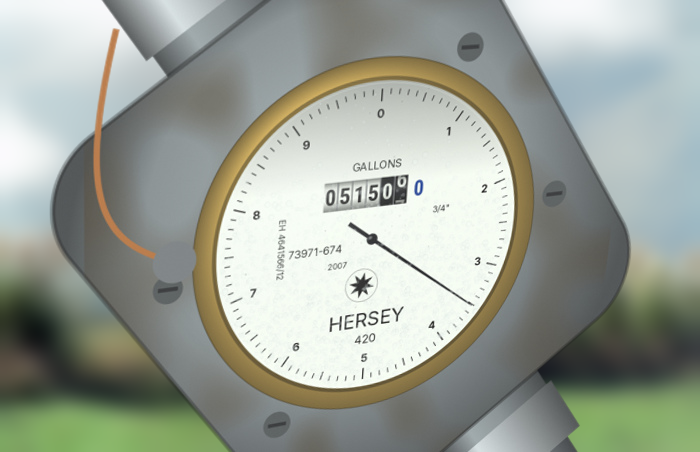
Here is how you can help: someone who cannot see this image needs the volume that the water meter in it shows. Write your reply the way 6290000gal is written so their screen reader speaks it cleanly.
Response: 515063.5gal
